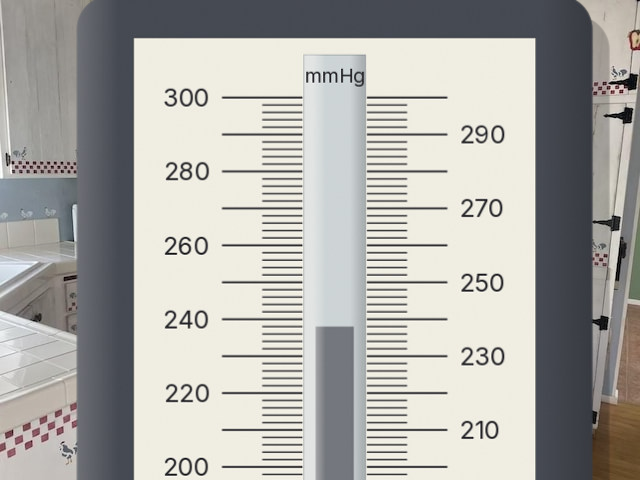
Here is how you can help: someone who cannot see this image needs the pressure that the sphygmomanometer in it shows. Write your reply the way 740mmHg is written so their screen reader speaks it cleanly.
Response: 238mmHg
